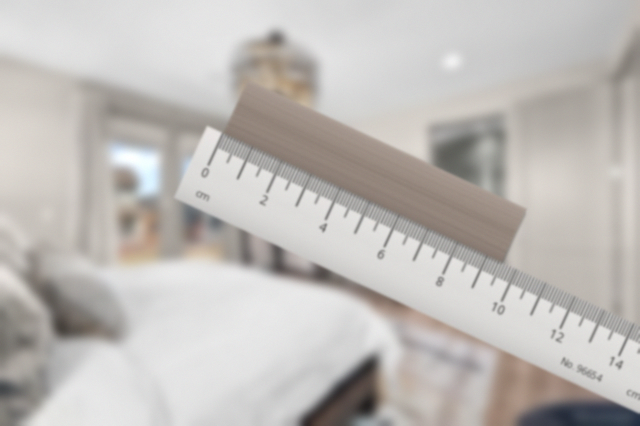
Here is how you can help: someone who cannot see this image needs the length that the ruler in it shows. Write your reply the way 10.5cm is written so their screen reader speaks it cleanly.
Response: 9.5cm
